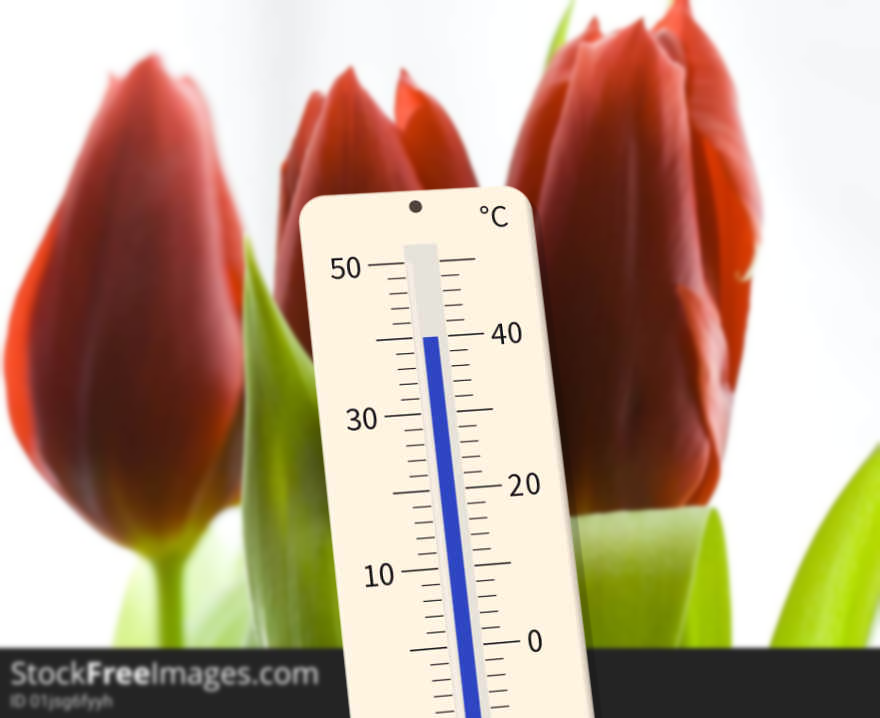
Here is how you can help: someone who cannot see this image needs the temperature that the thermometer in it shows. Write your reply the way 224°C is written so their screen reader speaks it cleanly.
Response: 40°C
